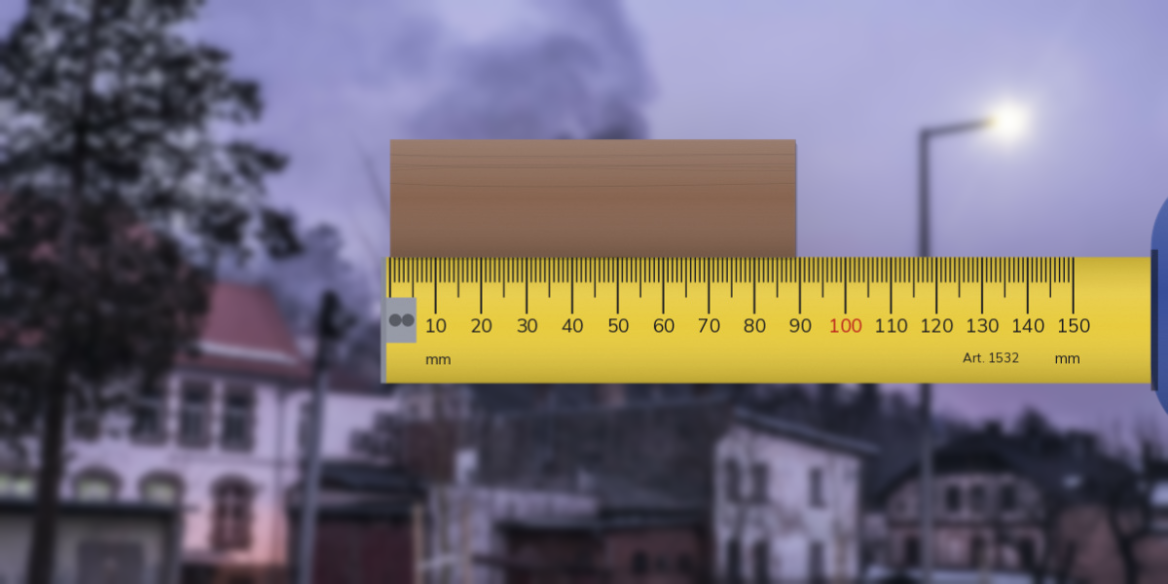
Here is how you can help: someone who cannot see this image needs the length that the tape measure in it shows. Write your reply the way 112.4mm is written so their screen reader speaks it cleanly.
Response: 89mm
